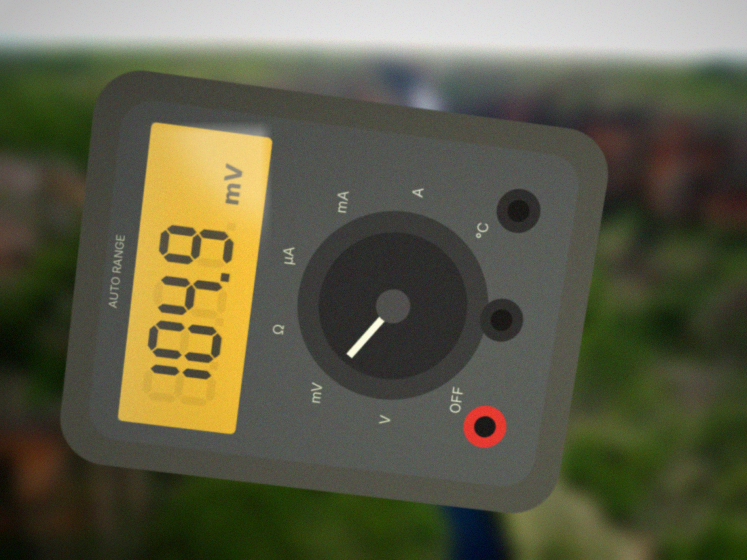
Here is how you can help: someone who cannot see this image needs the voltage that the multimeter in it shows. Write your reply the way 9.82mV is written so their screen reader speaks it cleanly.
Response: 104.9mV
